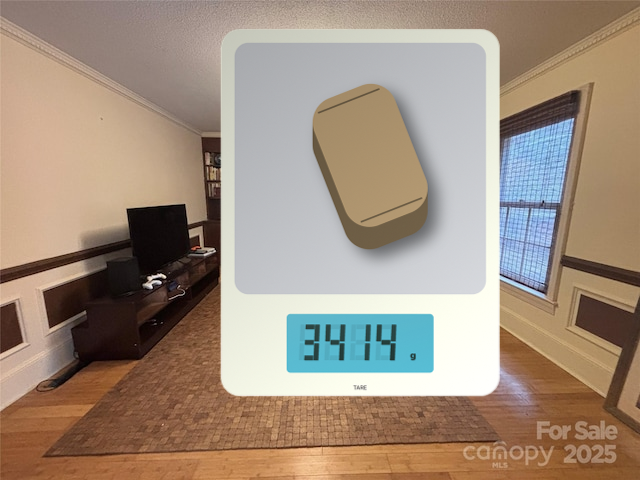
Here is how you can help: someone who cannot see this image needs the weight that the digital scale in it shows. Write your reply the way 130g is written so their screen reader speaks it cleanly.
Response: 3414g
